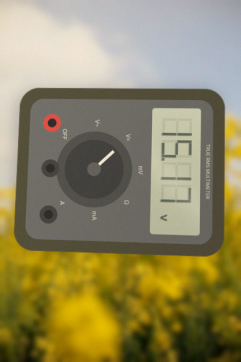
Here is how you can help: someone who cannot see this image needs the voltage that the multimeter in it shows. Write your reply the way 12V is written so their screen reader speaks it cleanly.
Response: 15.17V
